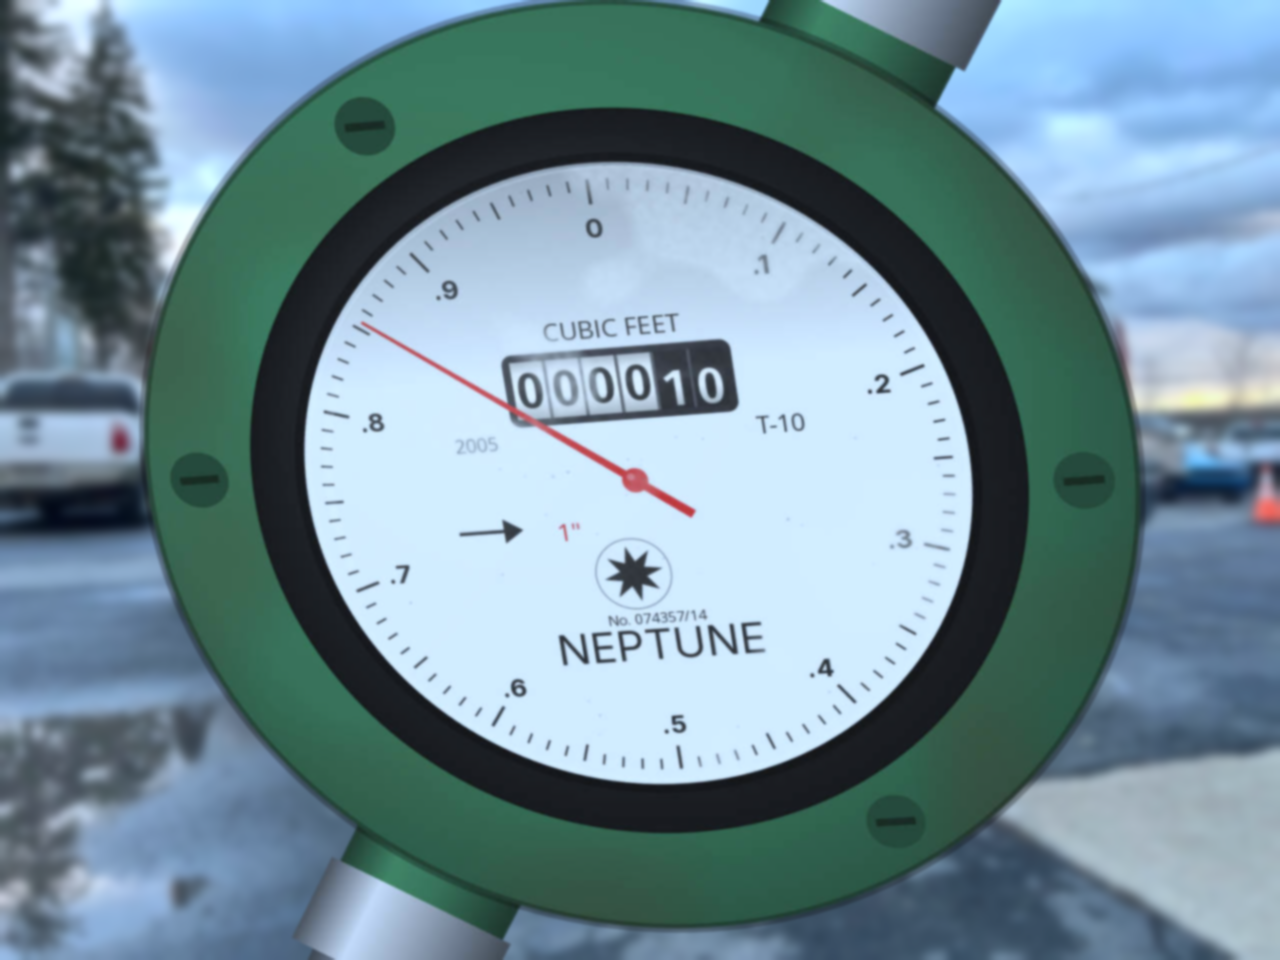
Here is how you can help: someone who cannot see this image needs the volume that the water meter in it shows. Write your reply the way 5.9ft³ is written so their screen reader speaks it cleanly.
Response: 9.85ft³
